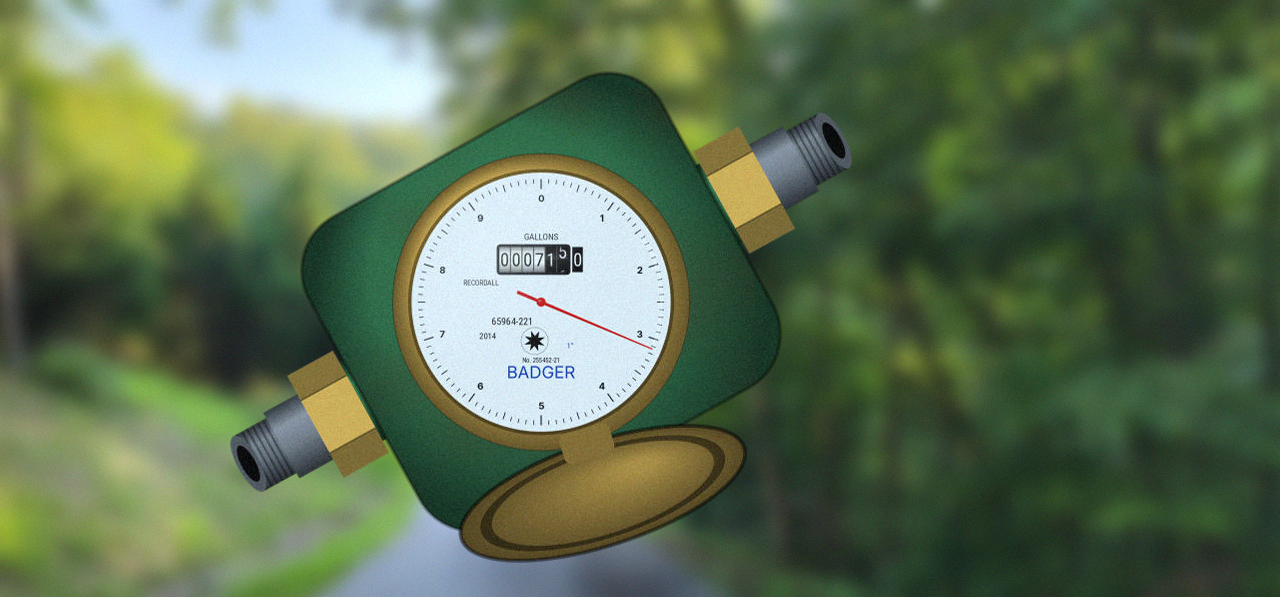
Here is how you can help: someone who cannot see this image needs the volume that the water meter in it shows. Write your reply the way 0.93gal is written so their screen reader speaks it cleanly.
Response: 7153.1gal
